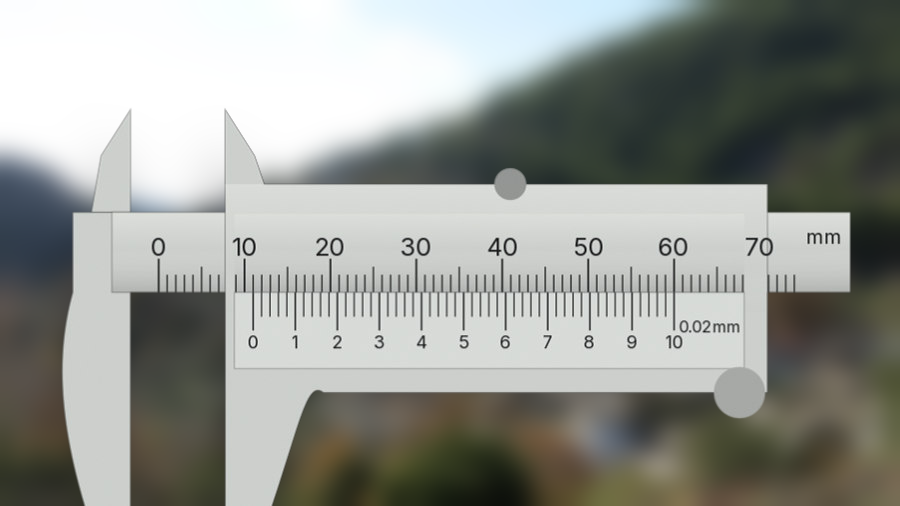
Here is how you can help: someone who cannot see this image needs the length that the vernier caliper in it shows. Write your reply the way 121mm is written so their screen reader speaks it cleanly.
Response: 11.0mm
